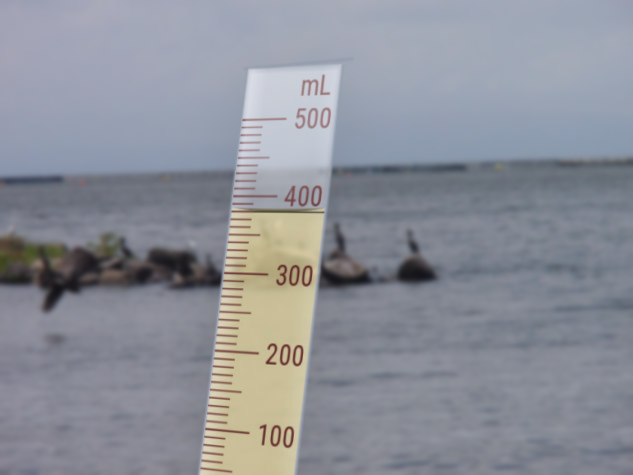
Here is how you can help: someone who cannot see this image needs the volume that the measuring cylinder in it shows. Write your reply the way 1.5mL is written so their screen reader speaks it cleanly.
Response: 380mL
